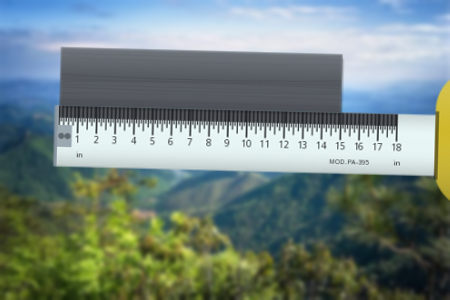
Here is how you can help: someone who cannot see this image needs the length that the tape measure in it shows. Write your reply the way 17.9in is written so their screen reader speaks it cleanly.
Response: 15in
